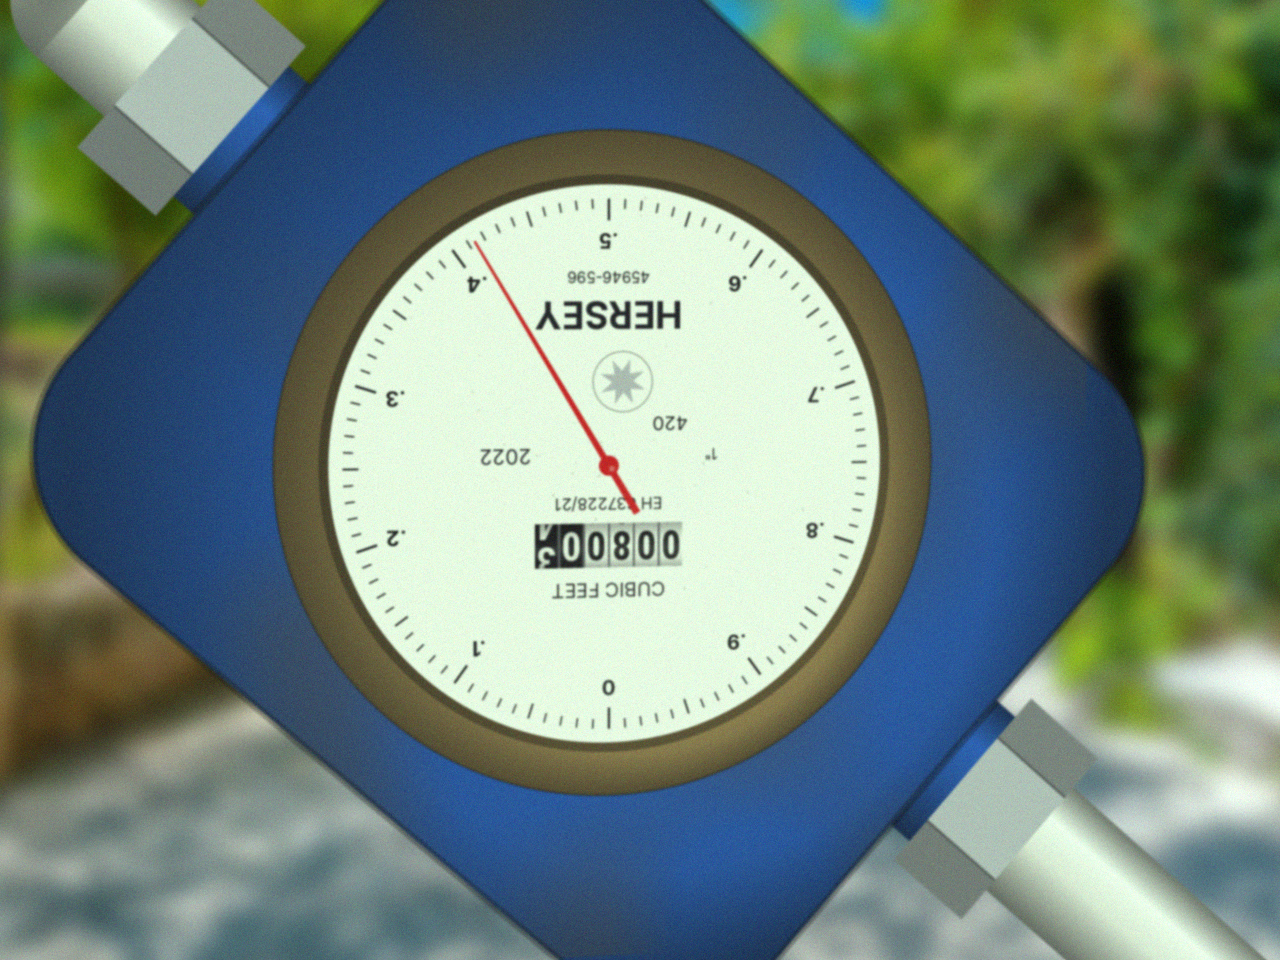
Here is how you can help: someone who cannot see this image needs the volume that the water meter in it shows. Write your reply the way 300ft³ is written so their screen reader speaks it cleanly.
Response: 8003.41ft³
